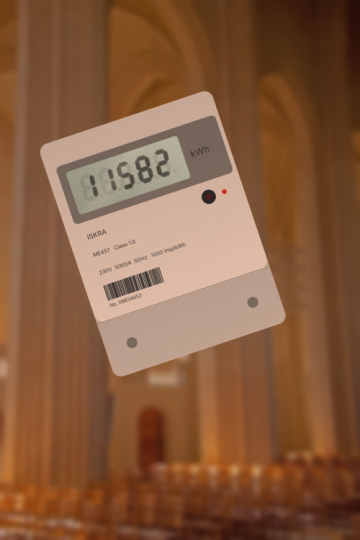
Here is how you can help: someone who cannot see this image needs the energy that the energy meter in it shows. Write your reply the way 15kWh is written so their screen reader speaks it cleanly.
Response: 11582kWh
